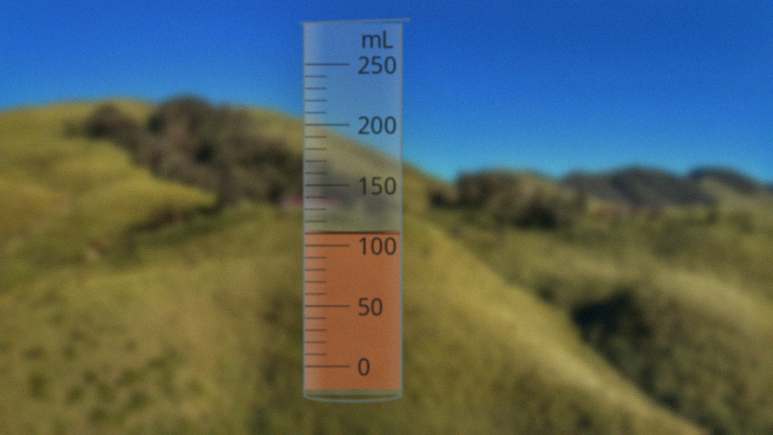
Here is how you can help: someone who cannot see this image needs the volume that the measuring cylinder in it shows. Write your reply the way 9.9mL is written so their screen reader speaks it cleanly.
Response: 110mL
